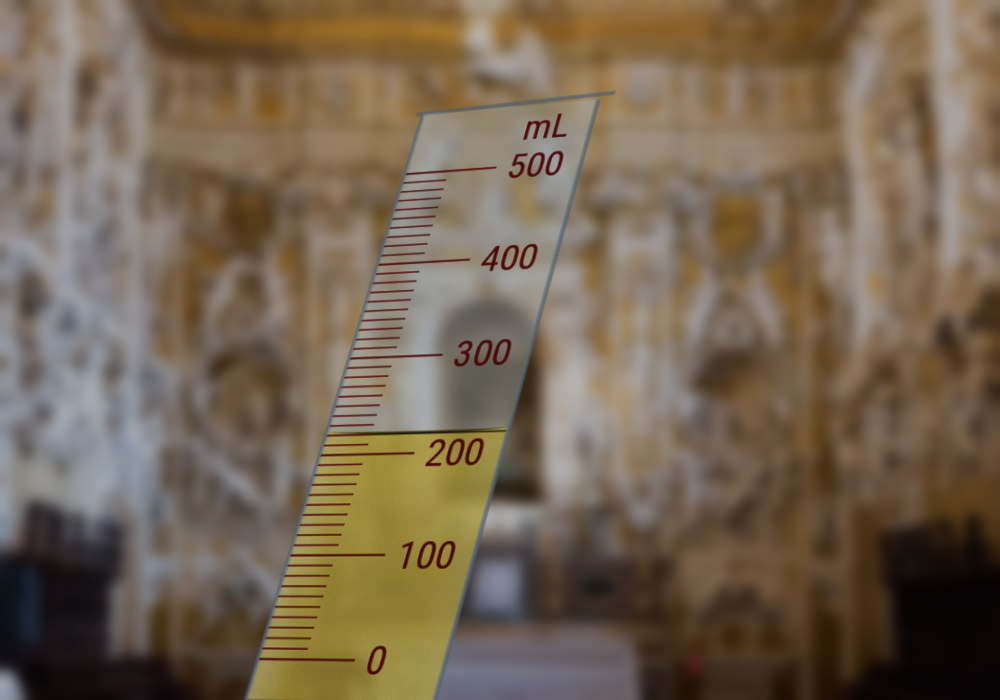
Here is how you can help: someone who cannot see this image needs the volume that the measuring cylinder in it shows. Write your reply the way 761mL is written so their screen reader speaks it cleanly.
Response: 220mL
